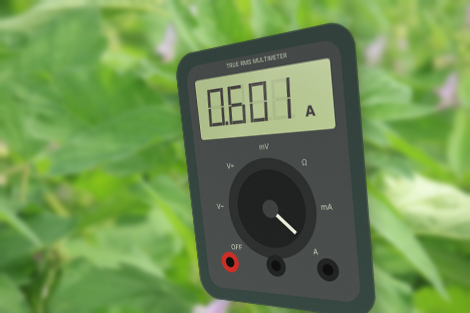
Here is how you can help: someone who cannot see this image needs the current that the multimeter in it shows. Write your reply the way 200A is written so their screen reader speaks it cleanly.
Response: 0.601A
